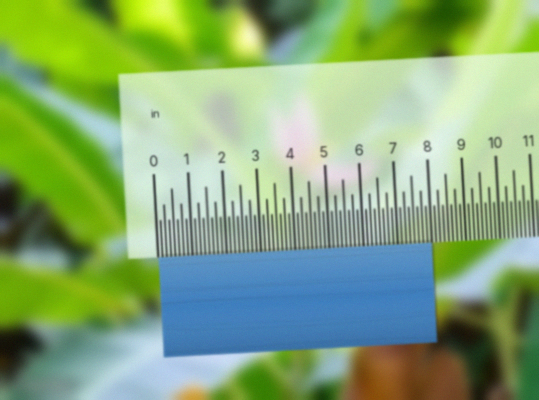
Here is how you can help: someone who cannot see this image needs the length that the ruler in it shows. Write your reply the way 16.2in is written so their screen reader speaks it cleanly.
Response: 8in
